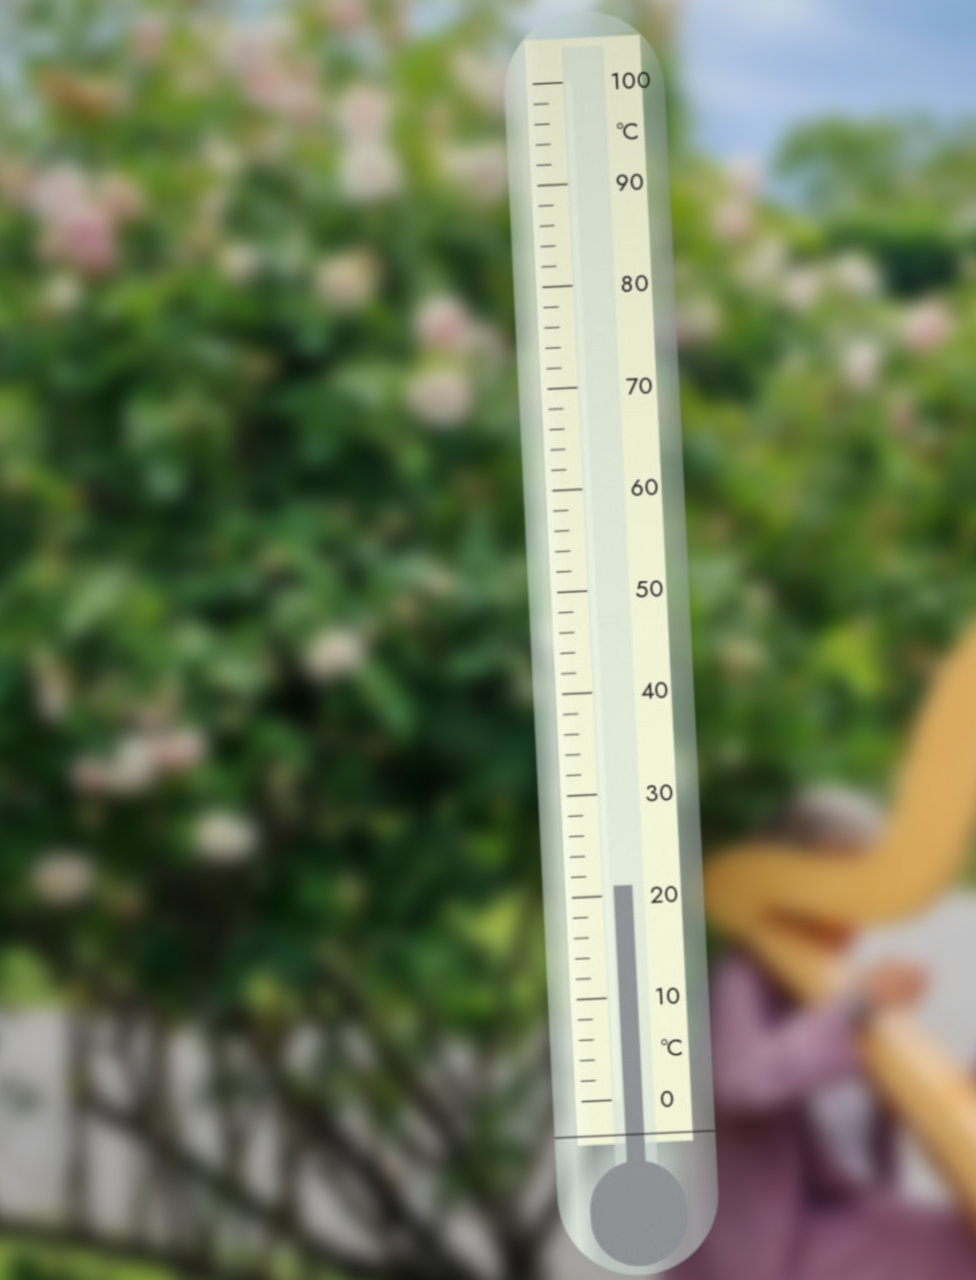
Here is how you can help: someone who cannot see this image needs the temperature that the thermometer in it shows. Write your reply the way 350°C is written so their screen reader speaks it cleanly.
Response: 21°C
